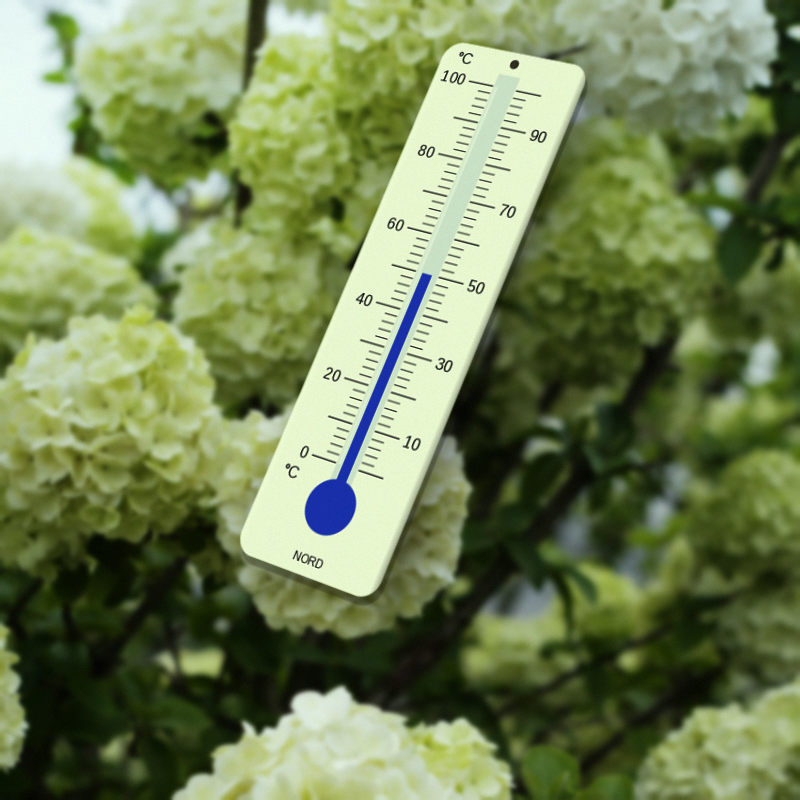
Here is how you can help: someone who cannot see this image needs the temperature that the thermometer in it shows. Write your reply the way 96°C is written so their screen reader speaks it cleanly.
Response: 50°C
